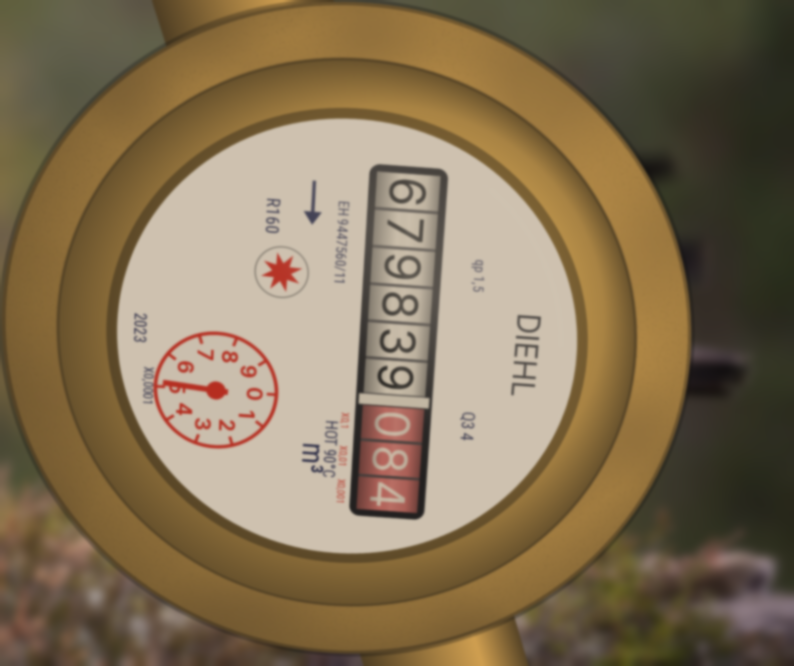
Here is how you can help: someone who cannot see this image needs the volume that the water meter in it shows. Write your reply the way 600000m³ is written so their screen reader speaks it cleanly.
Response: 679839.0845m³
